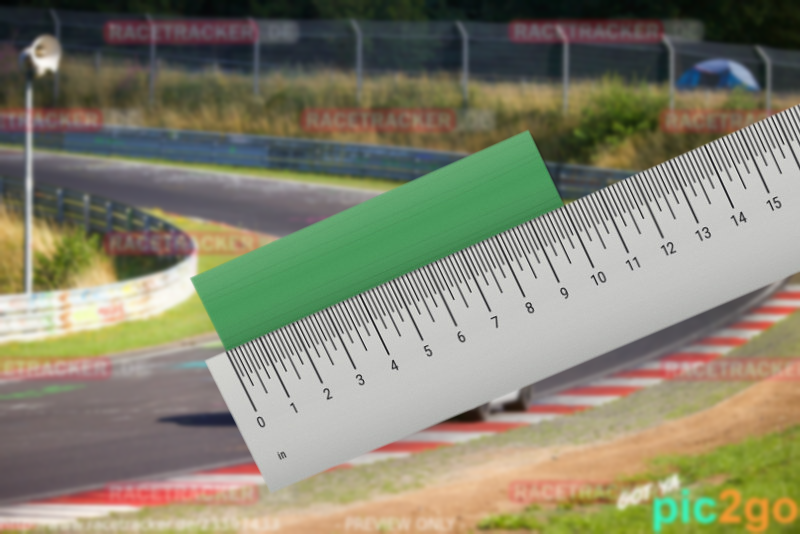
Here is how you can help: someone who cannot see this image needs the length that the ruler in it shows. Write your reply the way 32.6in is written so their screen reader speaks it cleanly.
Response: 10in
